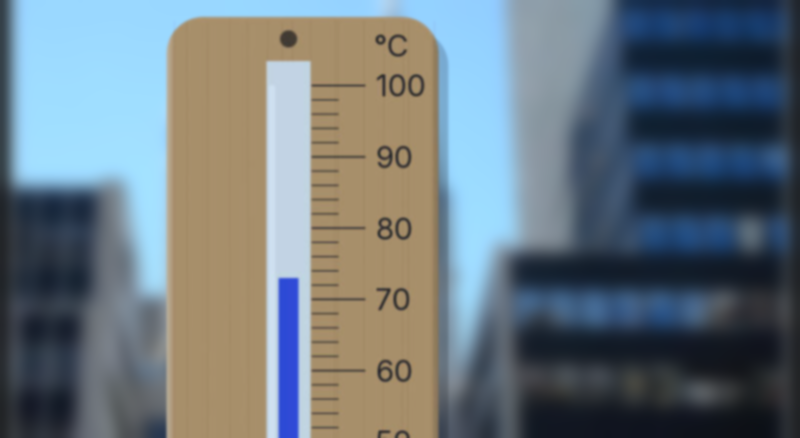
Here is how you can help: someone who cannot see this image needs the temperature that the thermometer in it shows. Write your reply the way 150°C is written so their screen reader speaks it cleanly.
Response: 73°C
